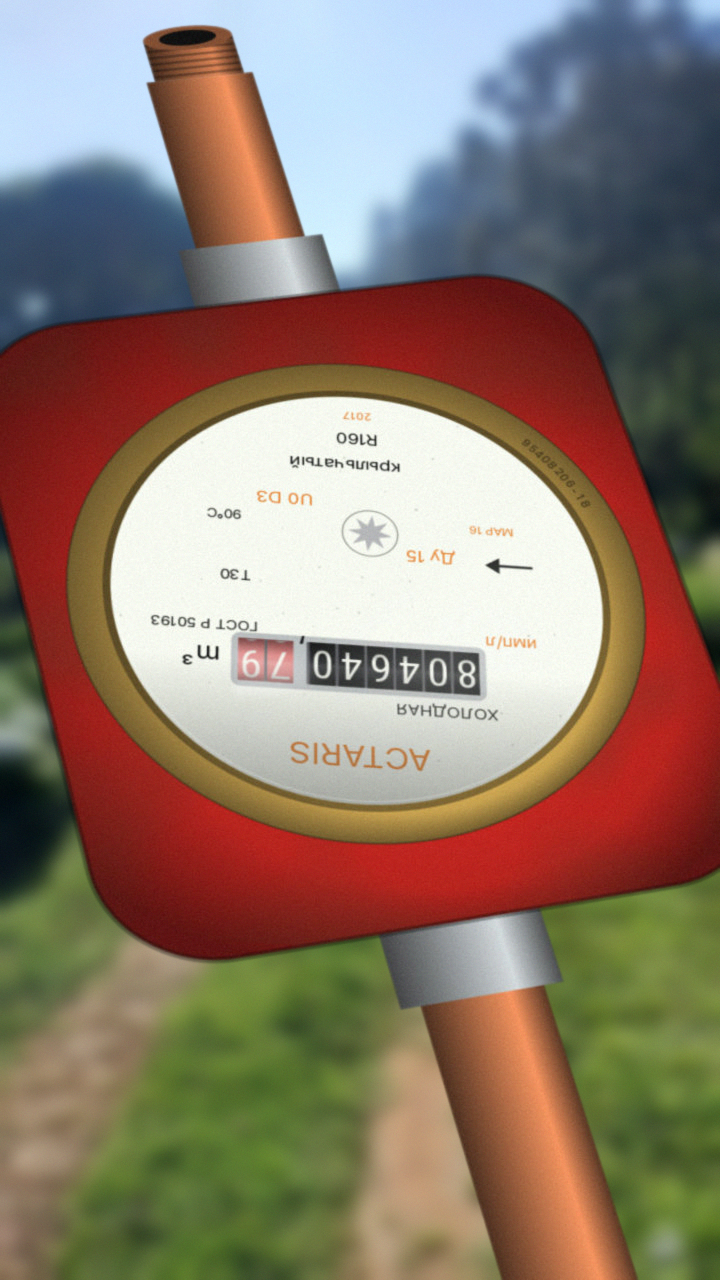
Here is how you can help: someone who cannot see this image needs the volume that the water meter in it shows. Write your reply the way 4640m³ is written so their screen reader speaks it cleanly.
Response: 804640.79m³
